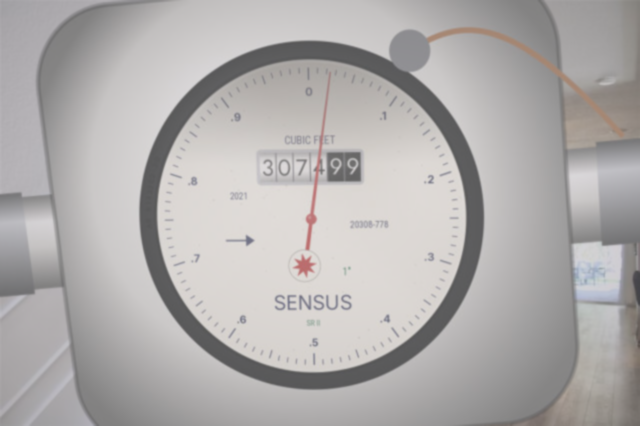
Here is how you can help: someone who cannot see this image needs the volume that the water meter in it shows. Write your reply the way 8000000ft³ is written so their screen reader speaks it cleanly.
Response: 307499.02ft³
